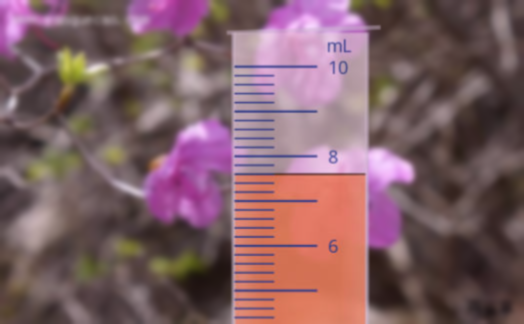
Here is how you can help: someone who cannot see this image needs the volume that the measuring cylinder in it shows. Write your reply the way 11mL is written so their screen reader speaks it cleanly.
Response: 7.6mL
